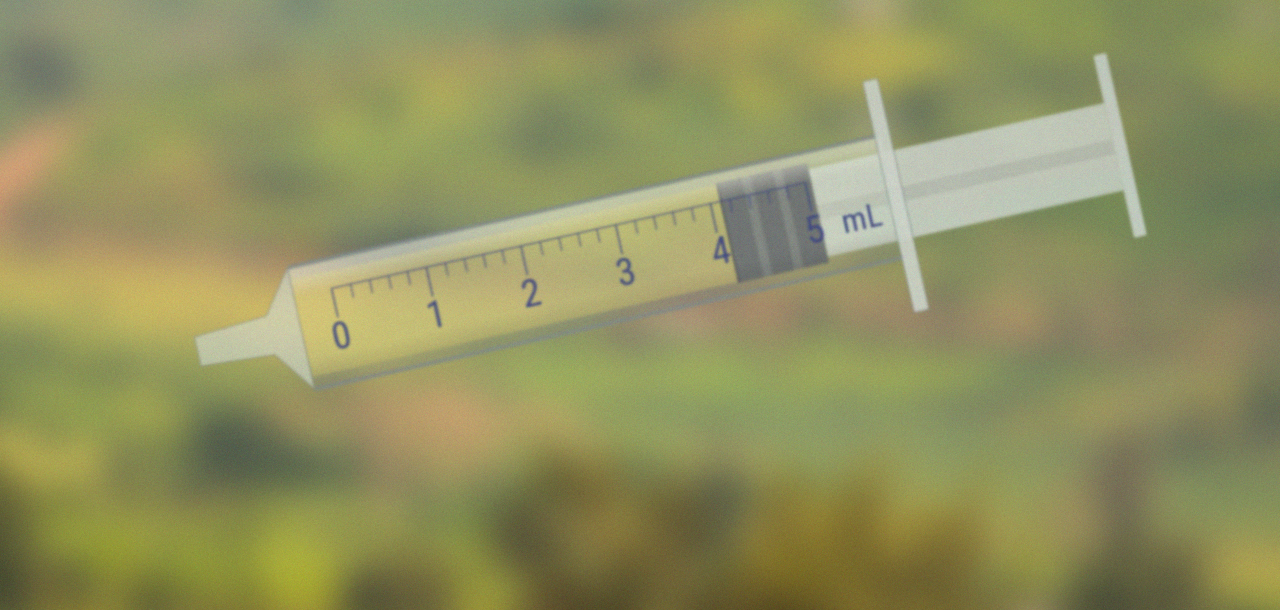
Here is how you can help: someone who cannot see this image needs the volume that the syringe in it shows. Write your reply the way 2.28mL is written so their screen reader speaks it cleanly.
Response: 4.1mL
